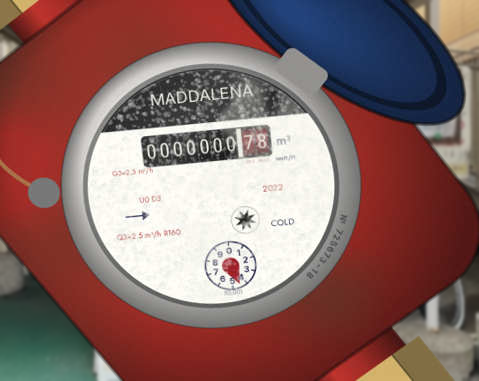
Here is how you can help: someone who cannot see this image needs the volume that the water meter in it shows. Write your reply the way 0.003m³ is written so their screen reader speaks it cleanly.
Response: 0.784m³
